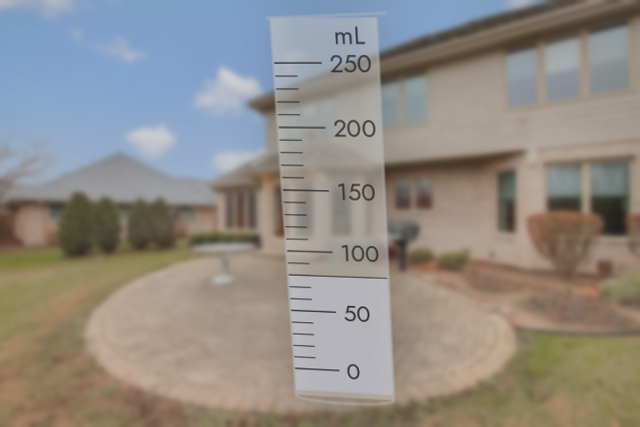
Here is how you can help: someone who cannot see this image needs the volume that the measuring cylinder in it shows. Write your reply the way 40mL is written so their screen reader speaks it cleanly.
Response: 80mL
